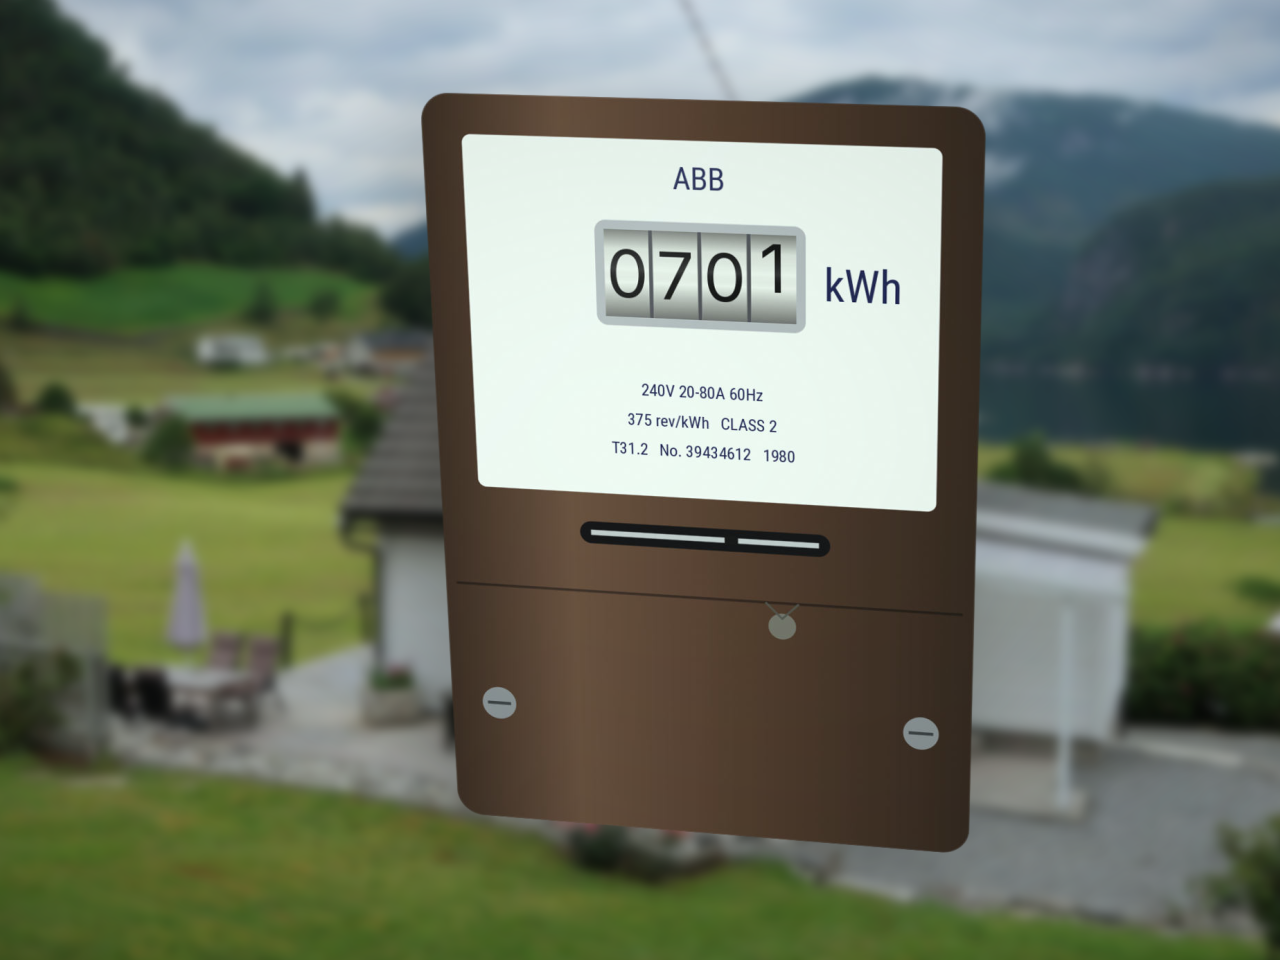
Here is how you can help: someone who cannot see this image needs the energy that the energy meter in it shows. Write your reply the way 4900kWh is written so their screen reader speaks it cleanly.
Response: 701kWh
